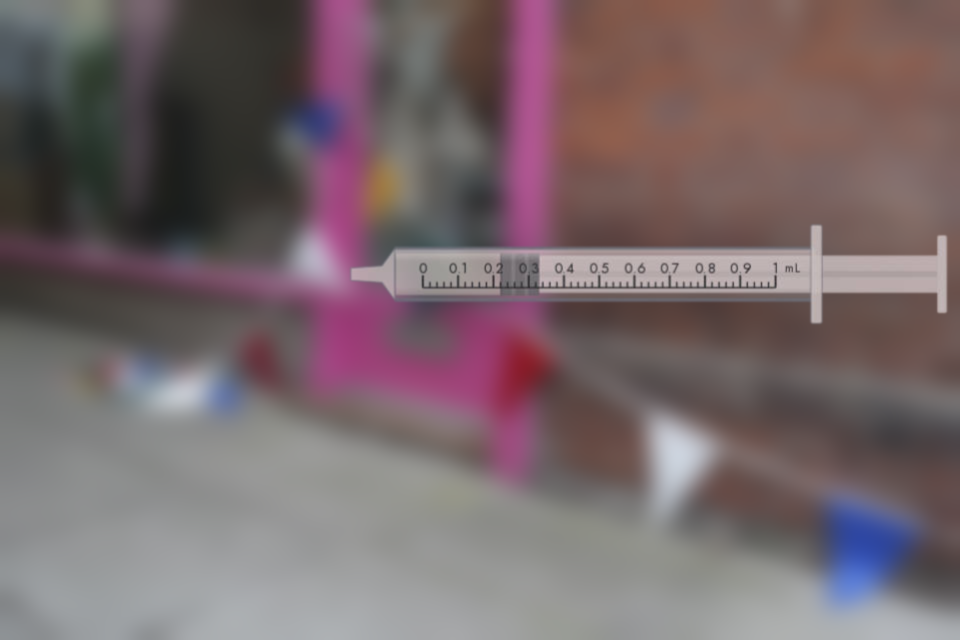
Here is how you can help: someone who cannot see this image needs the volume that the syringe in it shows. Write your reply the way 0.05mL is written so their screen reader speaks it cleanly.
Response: 0.22mL
